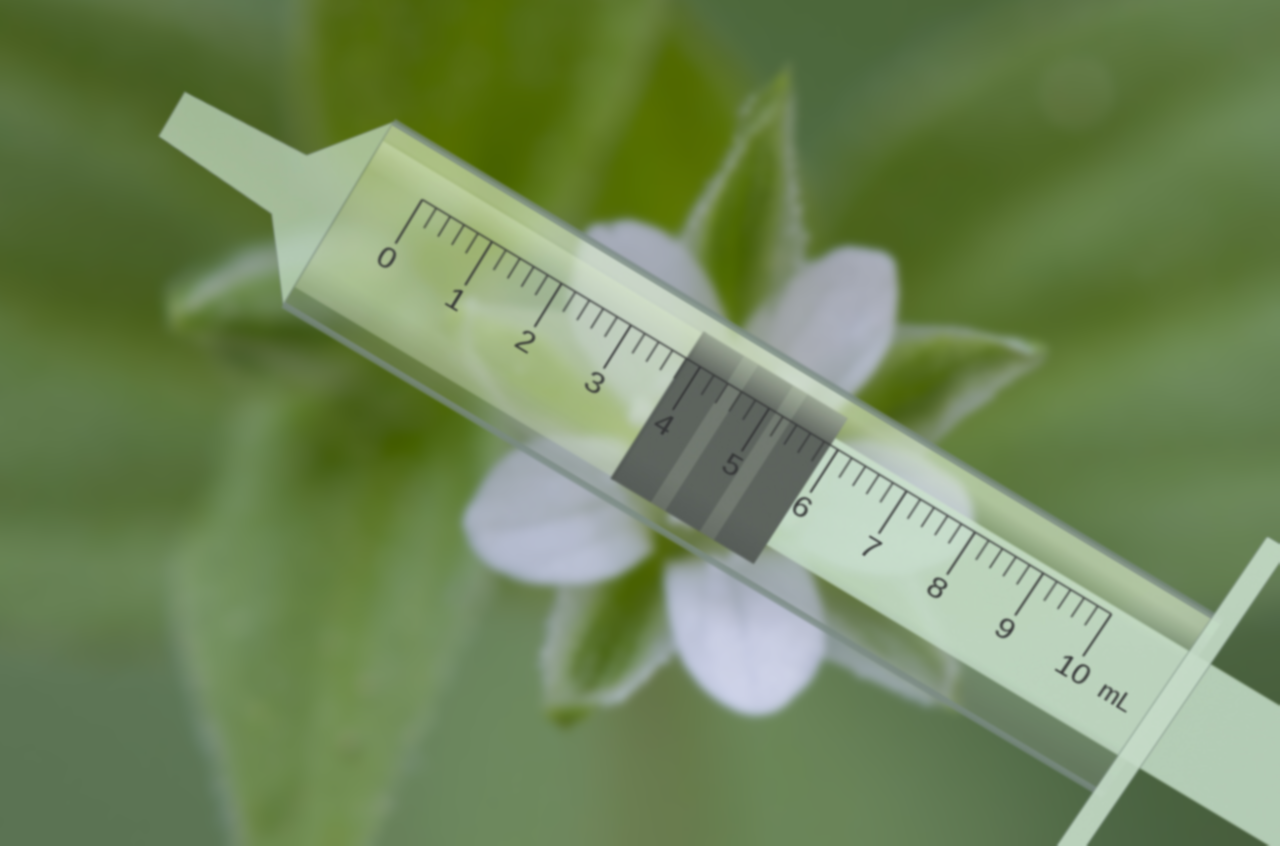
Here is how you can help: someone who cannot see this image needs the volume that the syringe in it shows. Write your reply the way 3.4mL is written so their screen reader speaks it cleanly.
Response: 3.8mL
